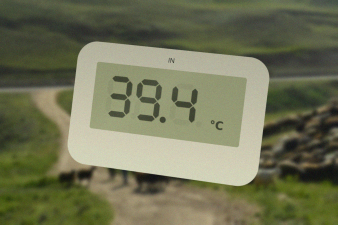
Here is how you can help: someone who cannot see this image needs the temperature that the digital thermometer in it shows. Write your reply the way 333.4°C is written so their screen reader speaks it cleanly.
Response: 39.4°C
